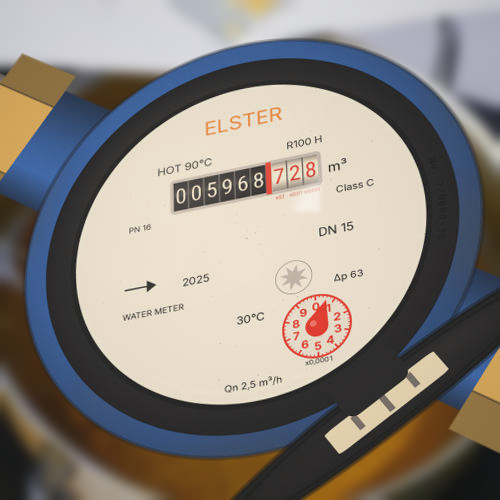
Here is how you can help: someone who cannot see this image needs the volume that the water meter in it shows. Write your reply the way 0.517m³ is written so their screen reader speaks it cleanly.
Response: 5968.7280m³
